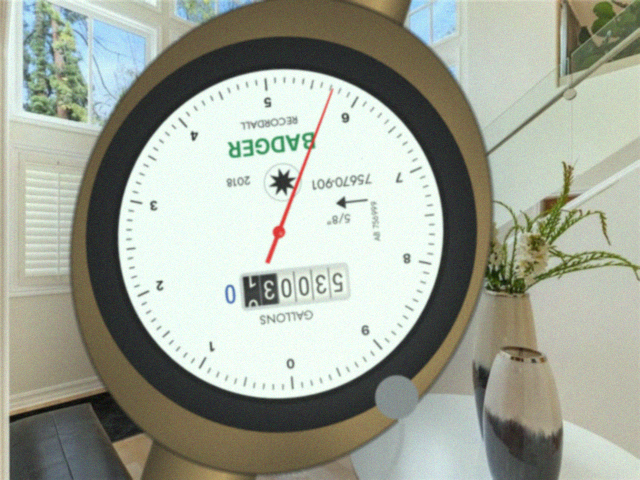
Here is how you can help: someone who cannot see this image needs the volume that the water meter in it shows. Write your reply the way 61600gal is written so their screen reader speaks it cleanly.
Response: 5300305.7gal
